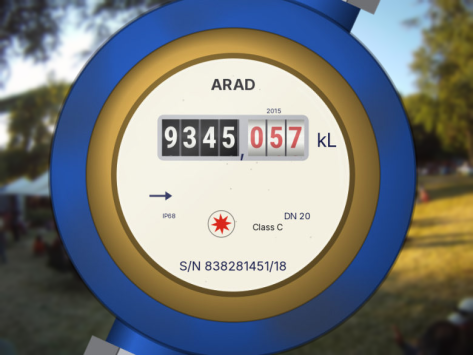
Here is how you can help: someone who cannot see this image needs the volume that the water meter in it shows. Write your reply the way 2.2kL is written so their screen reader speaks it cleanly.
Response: 9345.057kL
